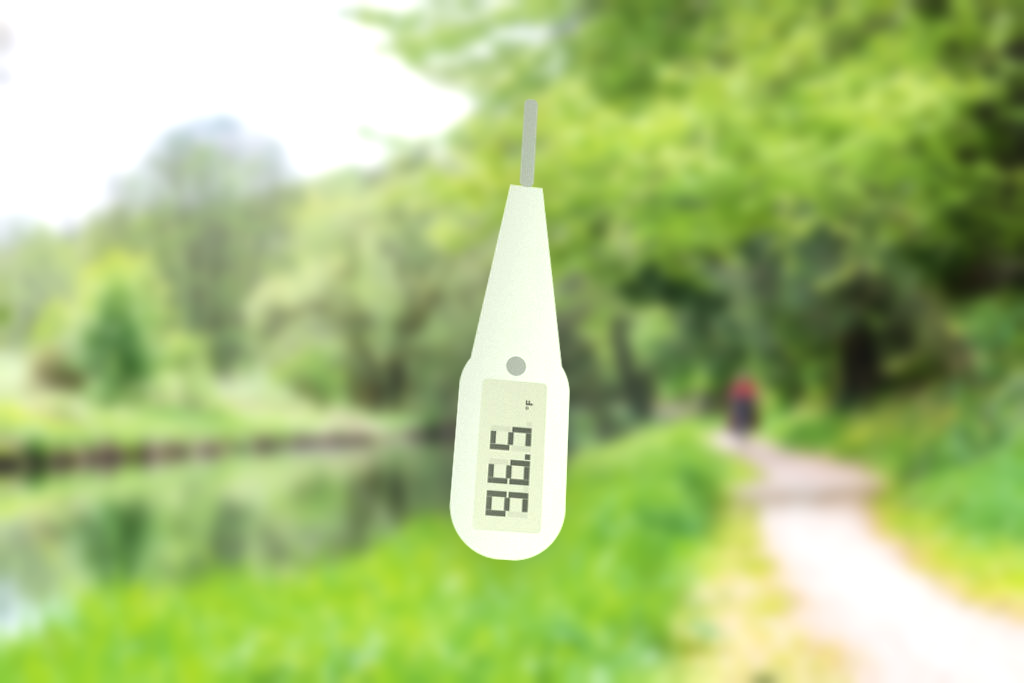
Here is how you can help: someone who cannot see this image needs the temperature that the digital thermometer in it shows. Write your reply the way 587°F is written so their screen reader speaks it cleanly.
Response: 96.5°F
